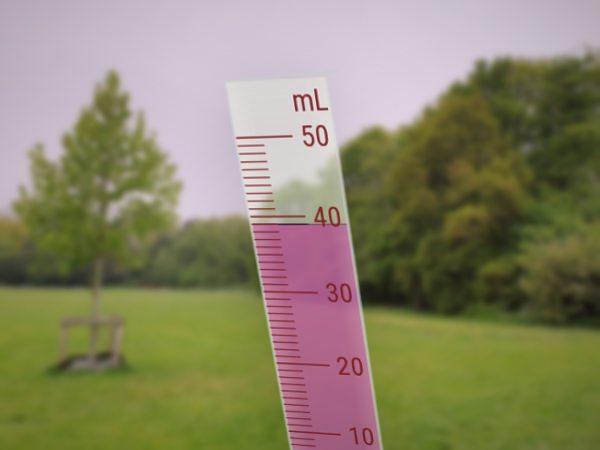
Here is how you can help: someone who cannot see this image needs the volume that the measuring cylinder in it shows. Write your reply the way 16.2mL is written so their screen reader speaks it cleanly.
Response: 39mL
